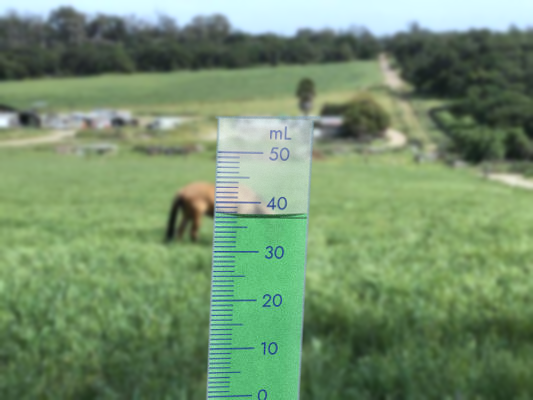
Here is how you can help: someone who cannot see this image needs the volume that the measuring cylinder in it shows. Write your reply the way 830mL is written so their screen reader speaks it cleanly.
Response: 37mL
